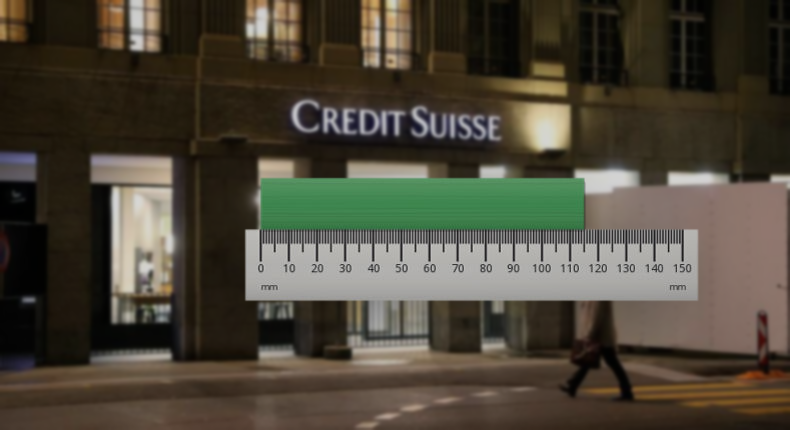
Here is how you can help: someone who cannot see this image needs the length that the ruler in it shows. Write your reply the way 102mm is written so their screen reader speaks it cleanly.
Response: 115mm
